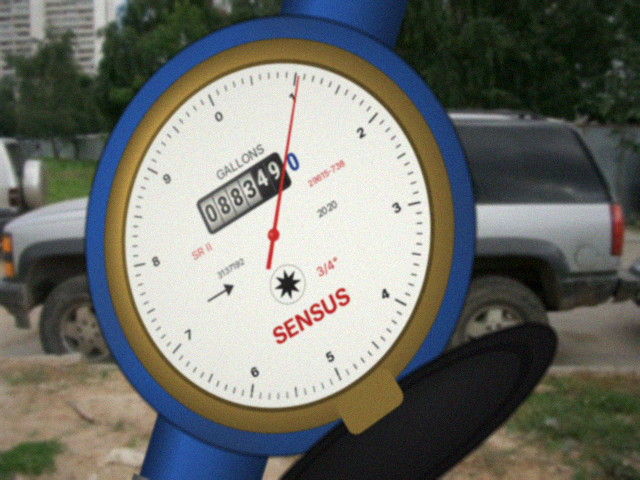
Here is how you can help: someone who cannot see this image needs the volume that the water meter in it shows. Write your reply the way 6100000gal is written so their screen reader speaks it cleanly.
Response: 883491.0gal
